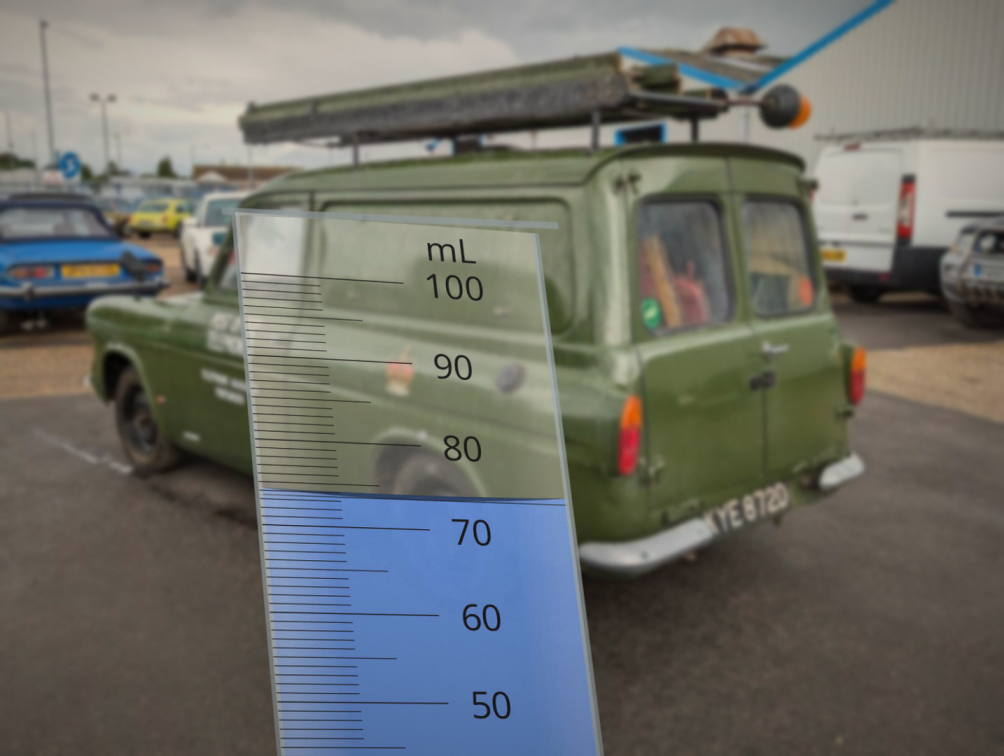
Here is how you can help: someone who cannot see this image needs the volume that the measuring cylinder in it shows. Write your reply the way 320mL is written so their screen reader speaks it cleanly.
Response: 73.5mL
